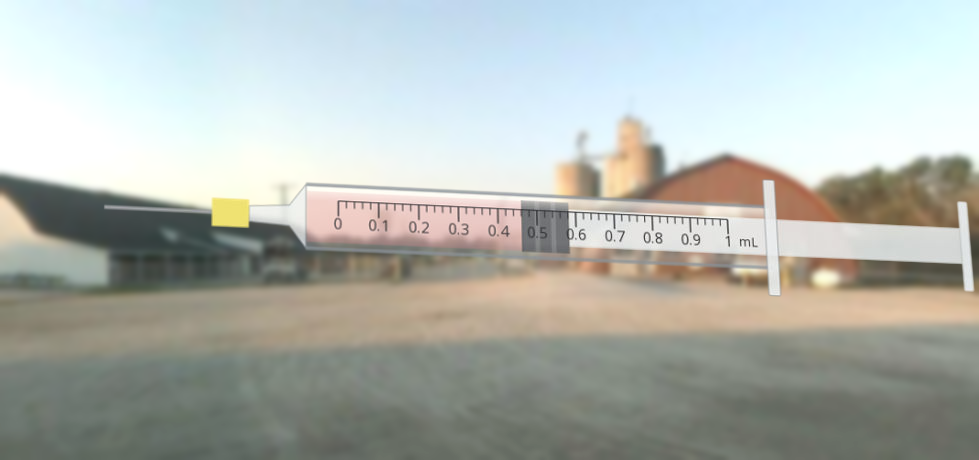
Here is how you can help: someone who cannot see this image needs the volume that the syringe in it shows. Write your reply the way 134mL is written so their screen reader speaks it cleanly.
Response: 0.46mL
